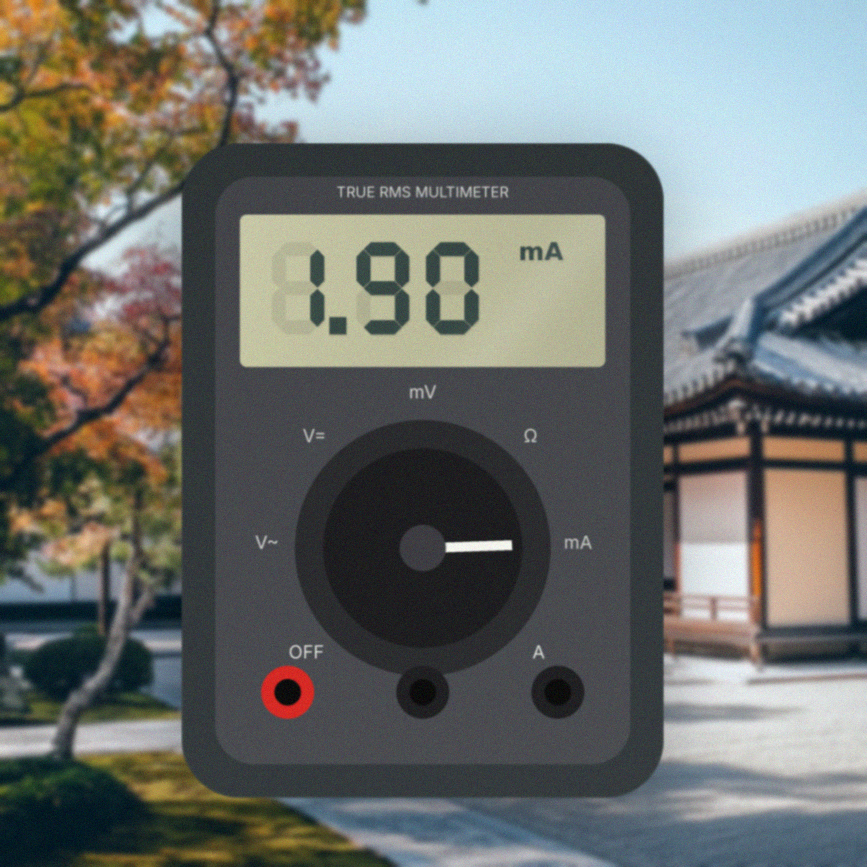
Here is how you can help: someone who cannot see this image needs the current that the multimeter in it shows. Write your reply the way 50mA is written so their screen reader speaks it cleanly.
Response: 1.90mA
